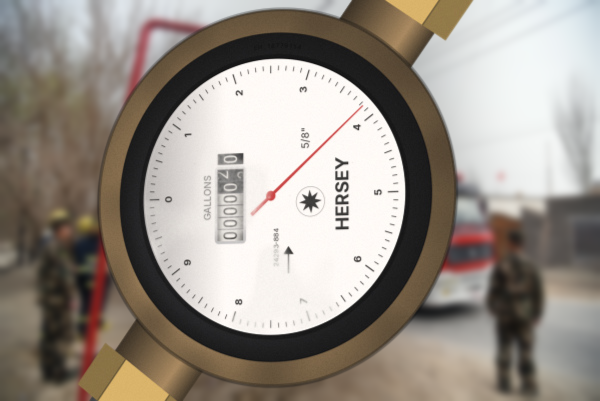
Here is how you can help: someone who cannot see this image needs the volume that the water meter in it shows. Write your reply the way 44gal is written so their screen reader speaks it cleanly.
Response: 23.8gal
